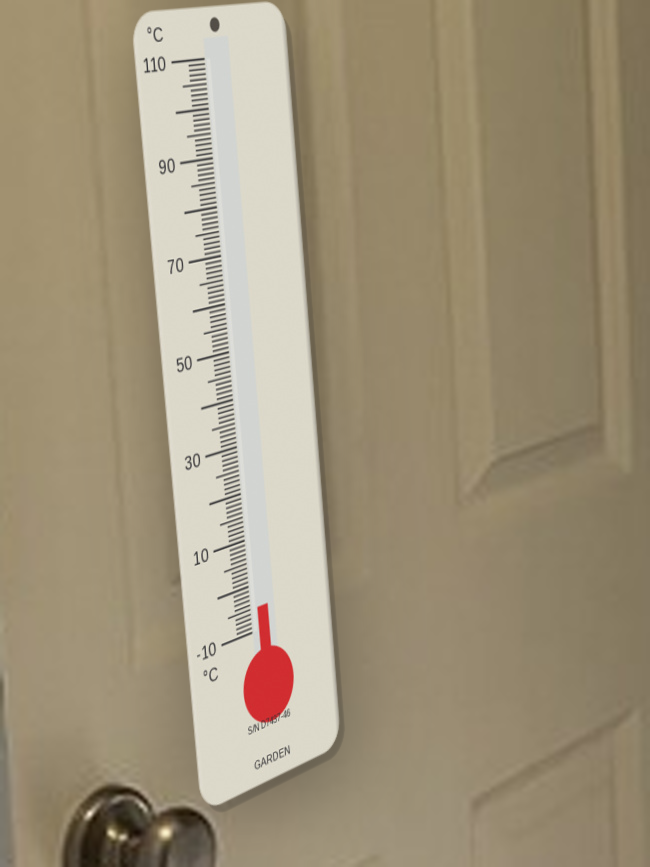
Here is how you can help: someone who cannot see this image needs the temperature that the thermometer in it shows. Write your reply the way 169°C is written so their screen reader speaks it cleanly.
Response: -5°C
